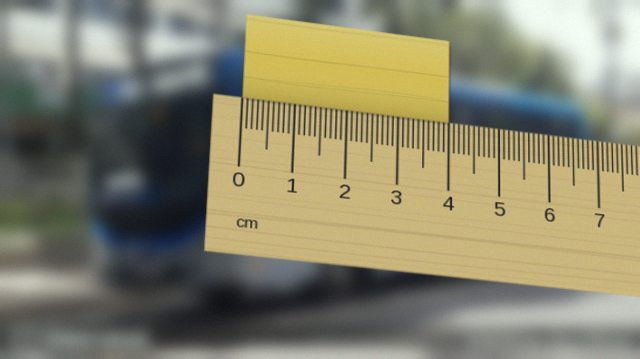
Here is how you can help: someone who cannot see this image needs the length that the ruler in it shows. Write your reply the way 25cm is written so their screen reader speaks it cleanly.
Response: 4cm
